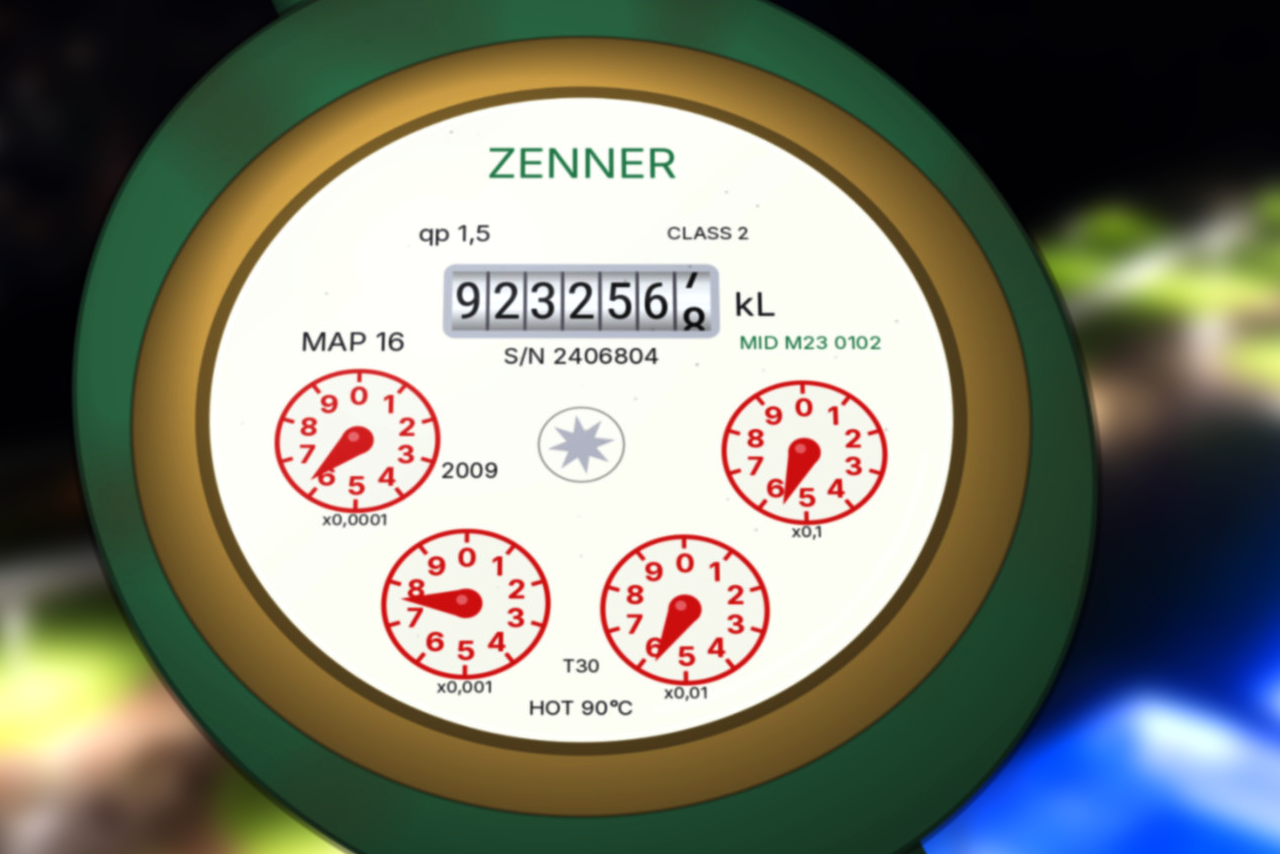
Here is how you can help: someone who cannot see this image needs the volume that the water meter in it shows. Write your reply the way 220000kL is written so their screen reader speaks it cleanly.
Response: 9232567.5576kL
